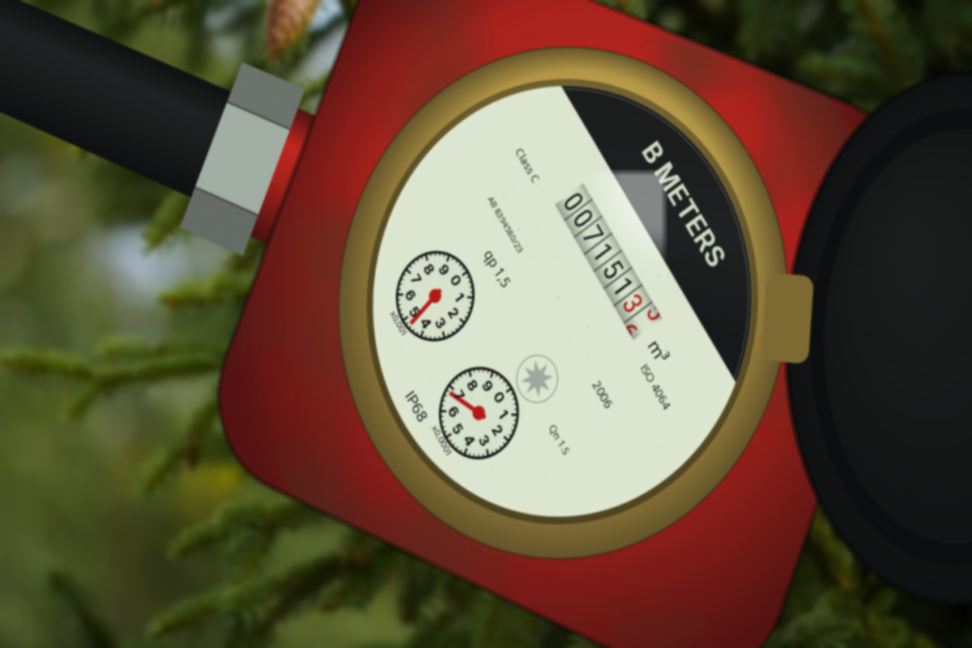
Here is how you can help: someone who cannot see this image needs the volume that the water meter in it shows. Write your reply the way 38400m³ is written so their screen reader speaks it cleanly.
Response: 7151.3546m³
